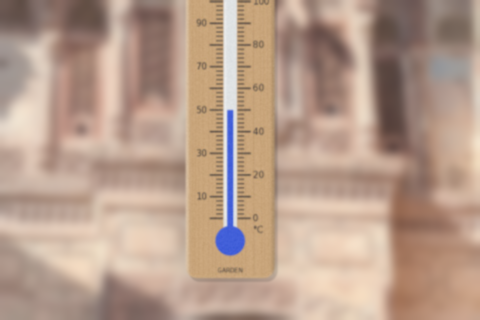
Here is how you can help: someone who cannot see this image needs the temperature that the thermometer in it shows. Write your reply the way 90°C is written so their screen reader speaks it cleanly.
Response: 50°C
